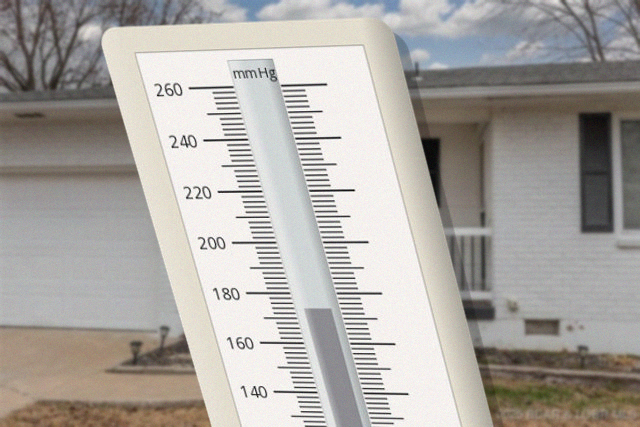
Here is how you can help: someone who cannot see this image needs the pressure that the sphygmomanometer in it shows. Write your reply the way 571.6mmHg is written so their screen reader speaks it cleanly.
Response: 174mmHg
